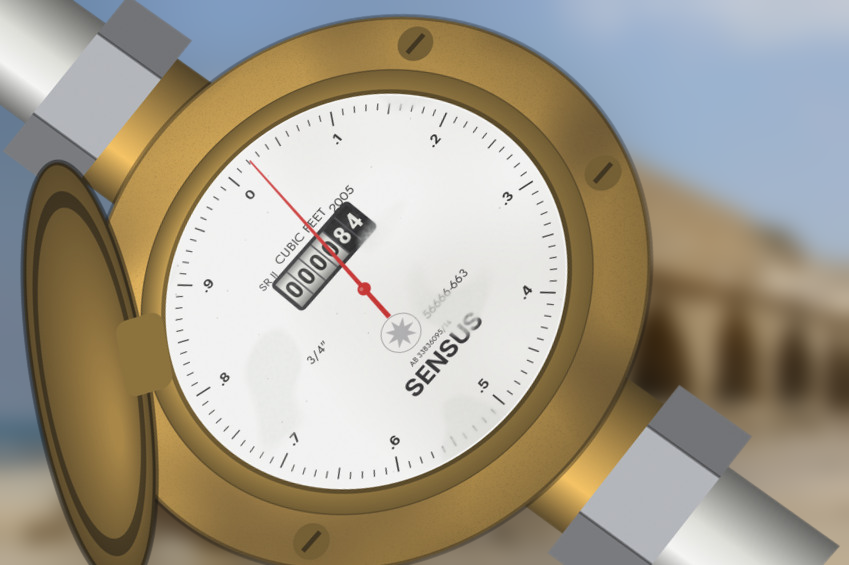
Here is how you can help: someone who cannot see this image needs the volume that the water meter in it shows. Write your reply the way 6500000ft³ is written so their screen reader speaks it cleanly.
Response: 84.02ft³
